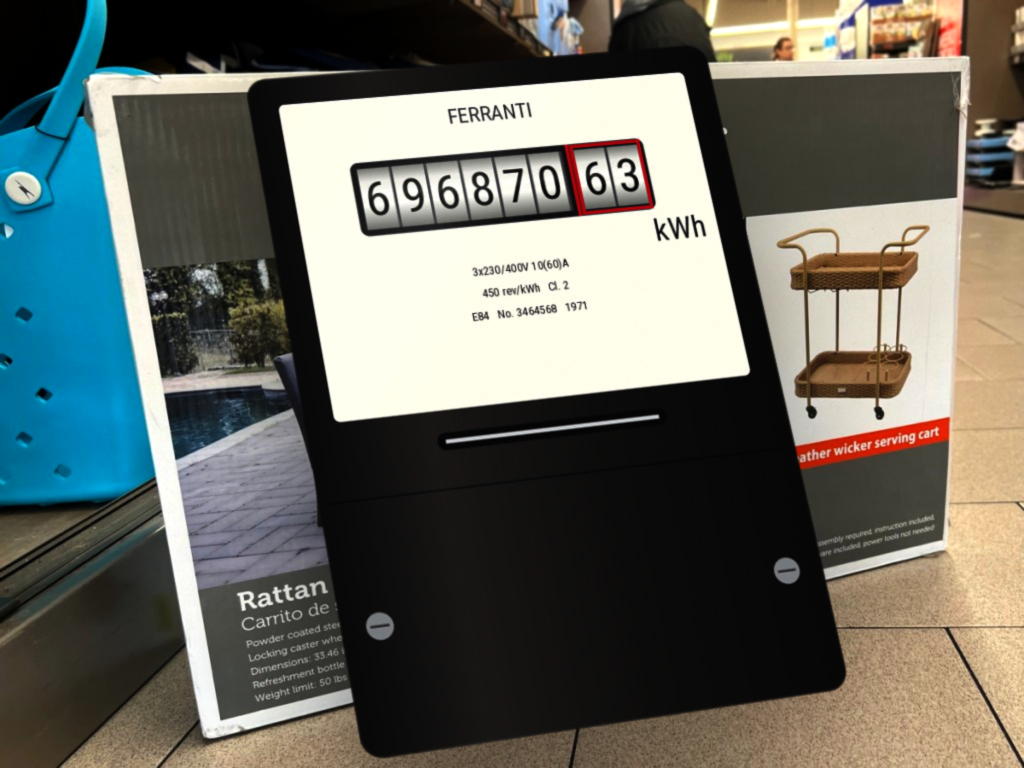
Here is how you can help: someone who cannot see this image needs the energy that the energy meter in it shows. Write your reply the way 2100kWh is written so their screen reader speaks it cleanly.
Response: 696870.63kWh
